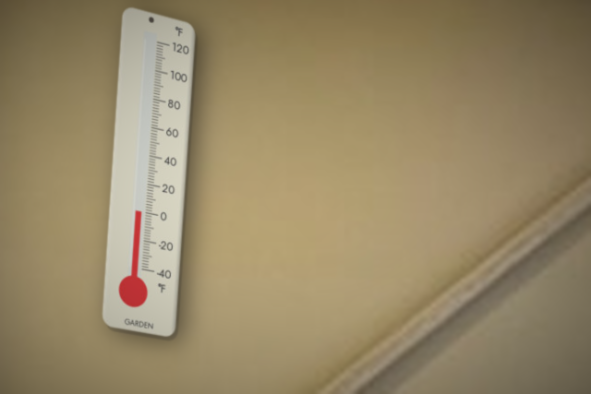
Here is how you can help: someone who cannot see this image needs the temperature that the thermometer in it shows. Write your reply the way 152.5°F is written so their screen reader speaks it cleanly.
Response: 0°F
